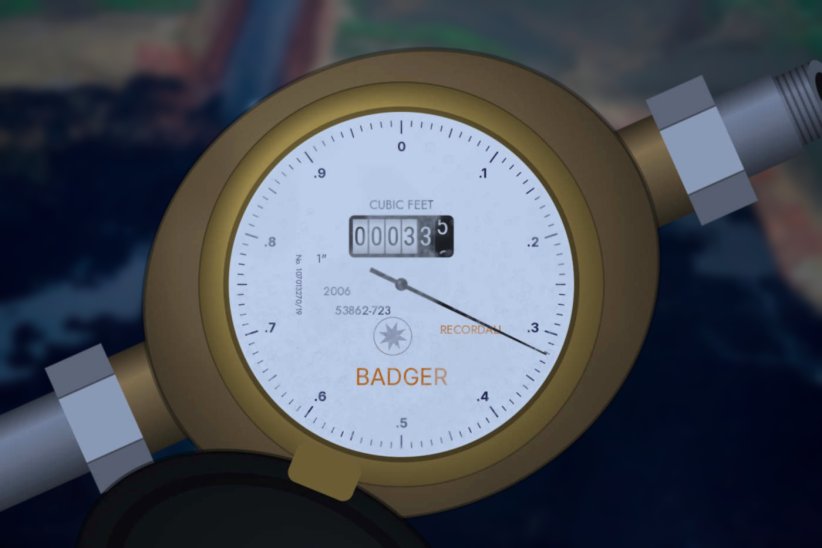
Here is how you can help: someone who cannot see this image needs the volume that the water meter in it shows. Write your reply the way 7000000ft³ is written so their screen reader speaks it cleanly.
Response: 335.32ft³
